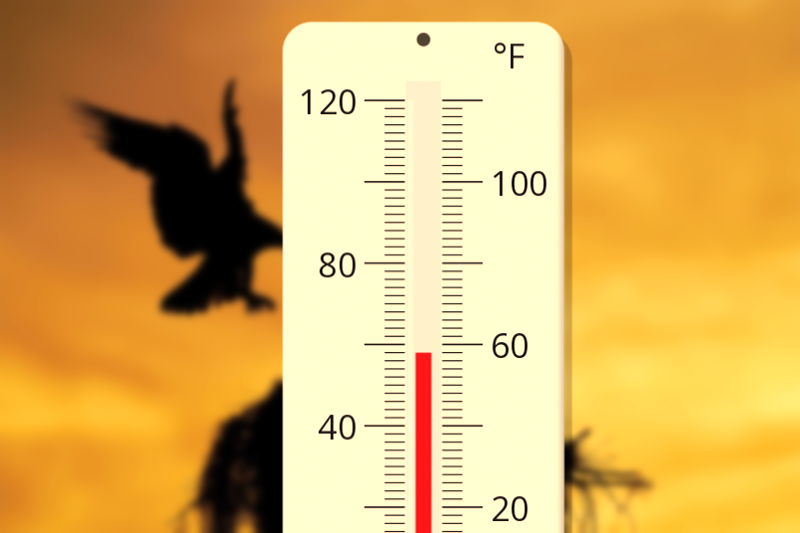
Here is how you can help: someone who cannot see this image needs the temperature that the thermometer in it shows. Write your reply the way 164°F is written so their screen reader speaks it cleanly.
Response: 58°F
